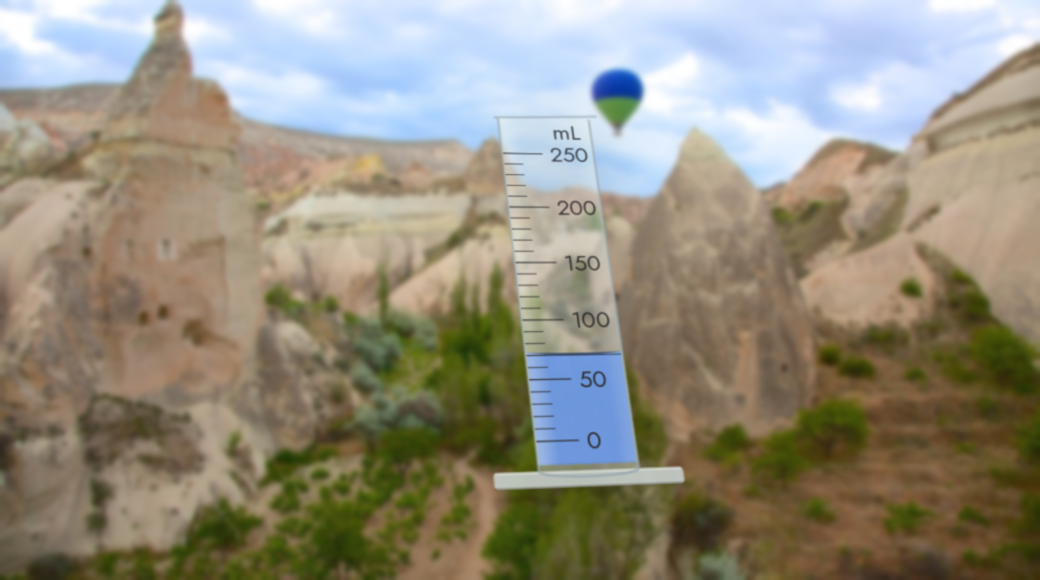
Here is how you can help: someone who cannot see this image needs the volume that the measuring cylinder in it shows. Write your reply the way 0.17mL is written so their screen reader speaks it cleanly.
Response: 70mL
